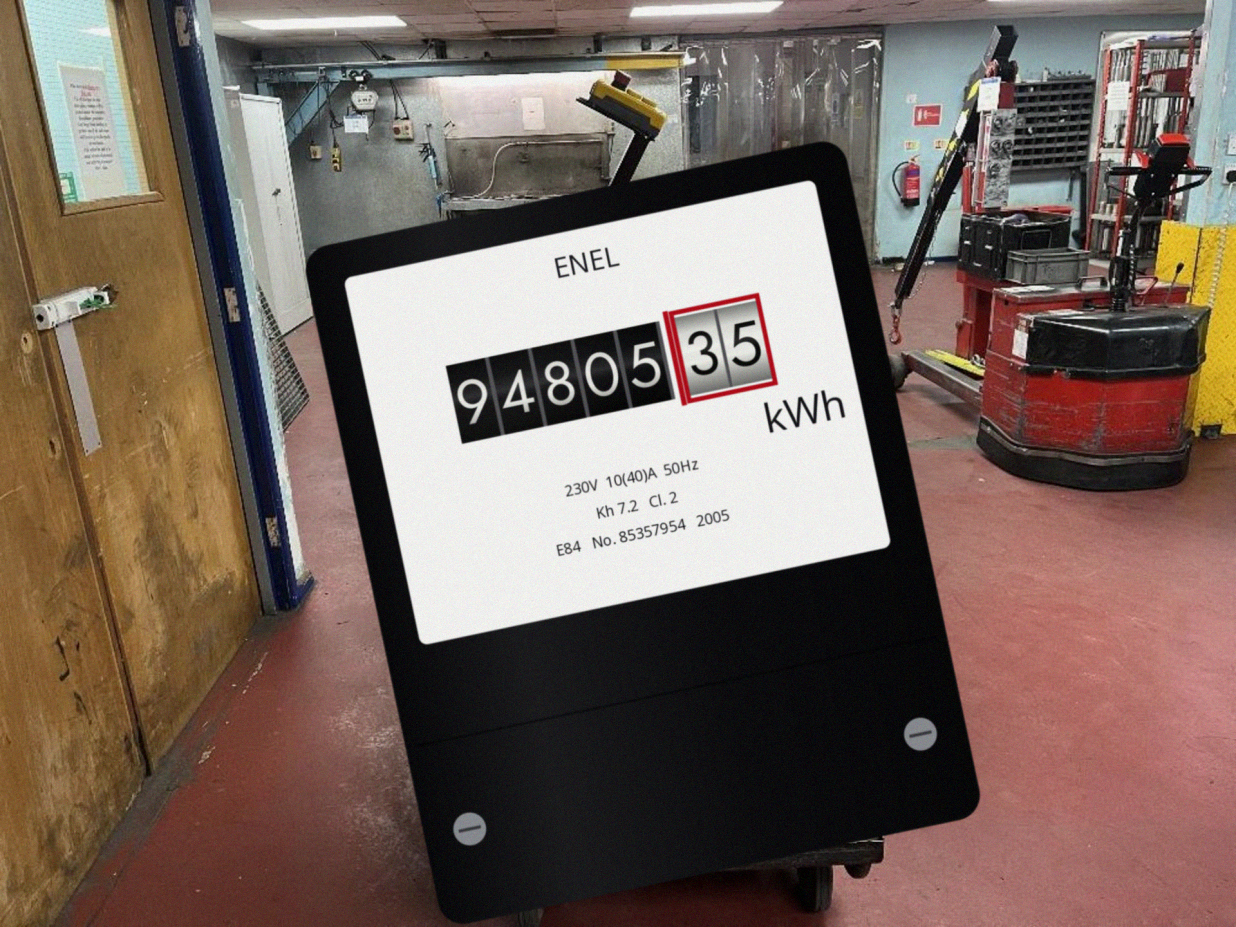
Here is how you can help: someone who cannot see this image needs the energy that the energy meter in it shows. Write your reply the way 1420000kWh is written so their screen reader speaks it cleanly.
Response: 94805.35kWh
